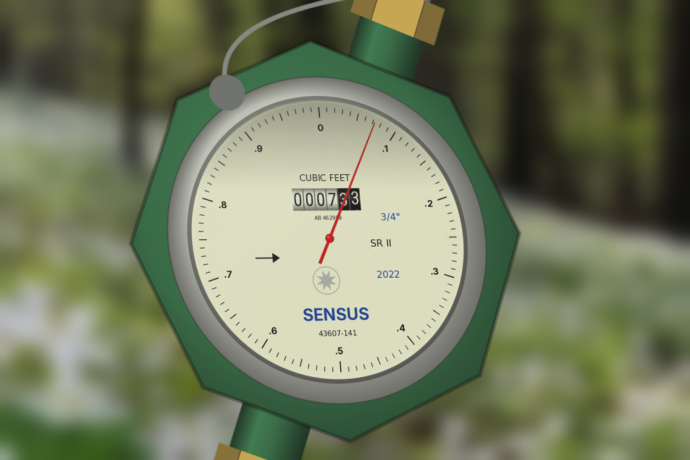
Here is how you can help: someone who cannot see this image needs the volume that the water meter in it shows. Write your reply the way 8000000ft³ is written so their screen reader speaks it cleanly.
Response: 733.07ft³
